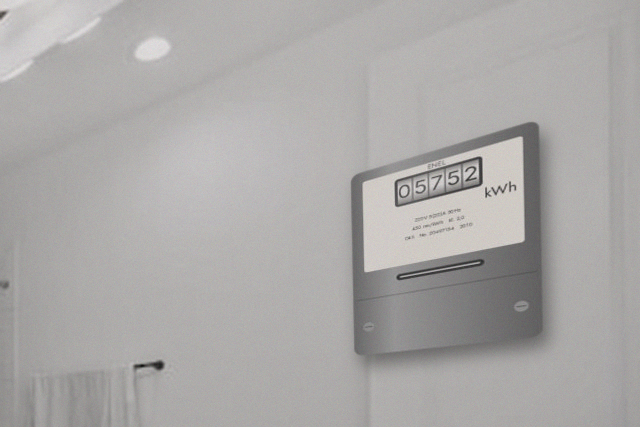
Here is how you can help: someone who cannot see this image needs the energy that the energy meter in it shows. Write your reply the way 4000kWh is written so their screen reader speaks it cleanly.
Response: 5752kWh
